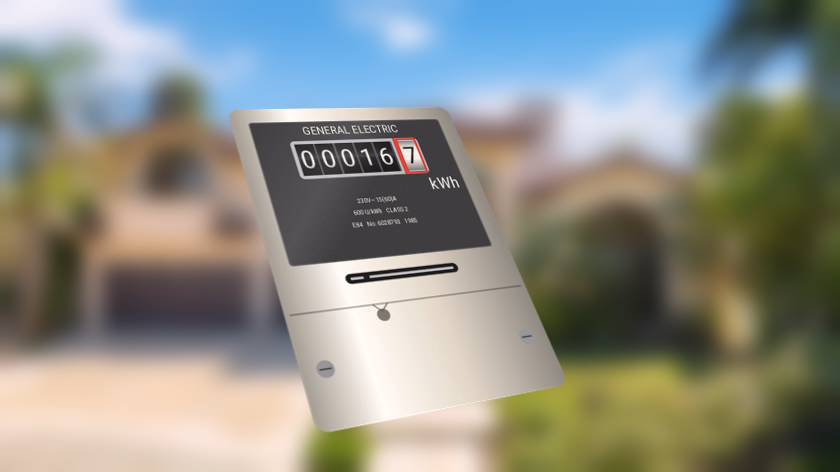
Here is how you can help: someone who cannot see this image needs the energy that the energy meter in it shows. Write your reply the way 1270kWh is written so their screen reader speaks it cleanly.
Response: 16.7kWh
